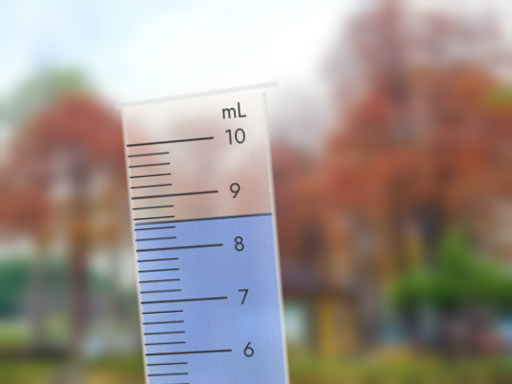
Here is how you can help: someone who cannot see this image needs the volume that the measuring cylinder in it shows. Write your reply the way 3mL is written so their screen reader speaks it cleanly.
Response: 8.5mL
